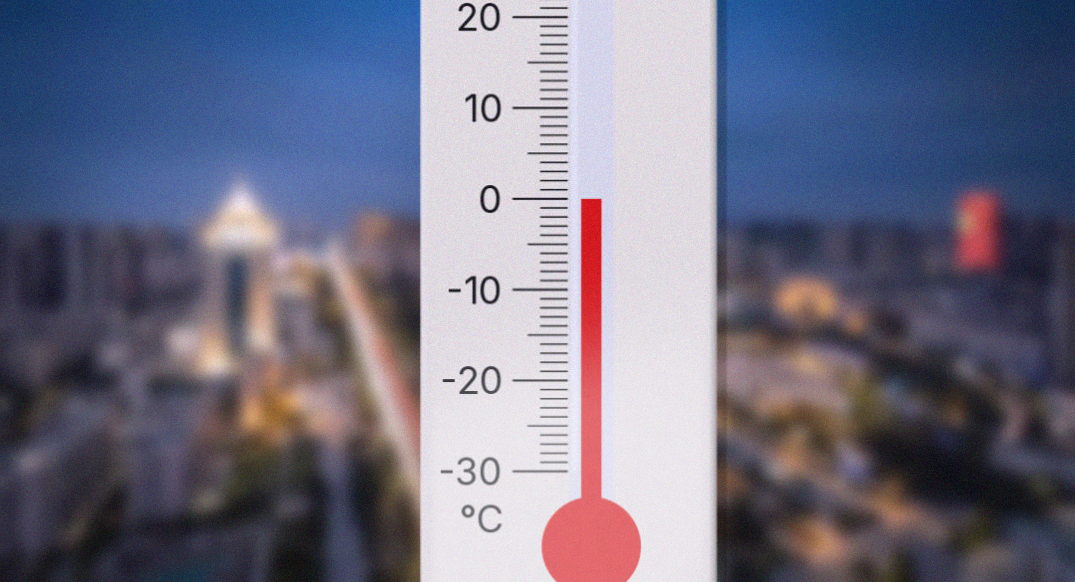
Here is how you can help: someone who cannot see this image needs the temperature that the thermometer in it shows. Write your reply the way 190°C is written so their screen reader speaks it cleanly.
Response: 0°C
